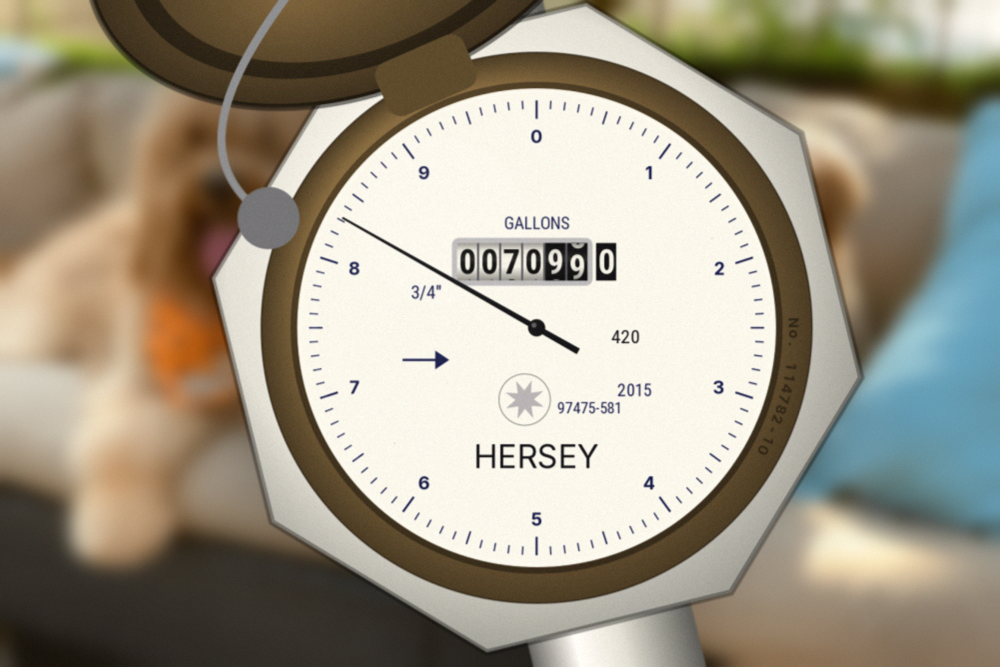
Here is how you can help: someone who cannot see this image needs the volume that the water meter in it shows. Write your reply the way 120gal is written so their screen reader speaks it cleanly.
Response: 70988.3gal
